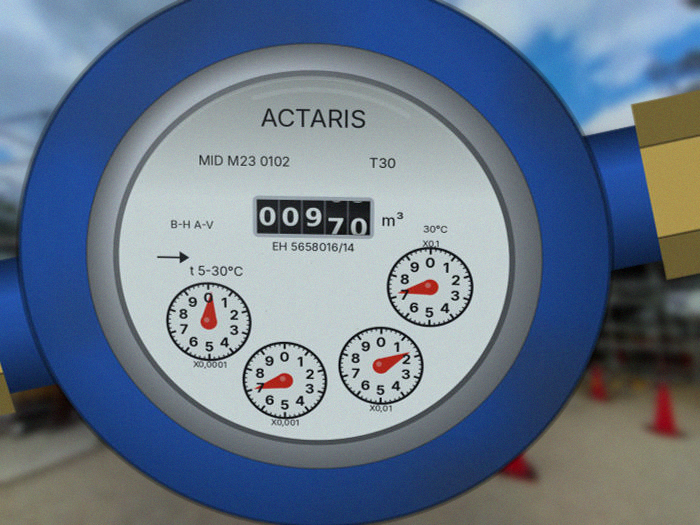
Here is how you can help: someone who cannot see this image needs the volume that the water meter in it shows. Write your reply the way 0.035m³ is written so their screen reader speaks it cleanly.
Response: 969.7170m³
